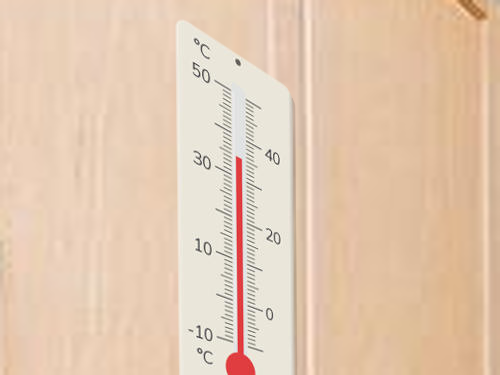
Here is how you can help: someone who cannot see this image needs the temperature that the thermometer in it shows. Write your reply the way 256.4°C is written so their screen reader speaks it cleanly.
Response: 35°C
